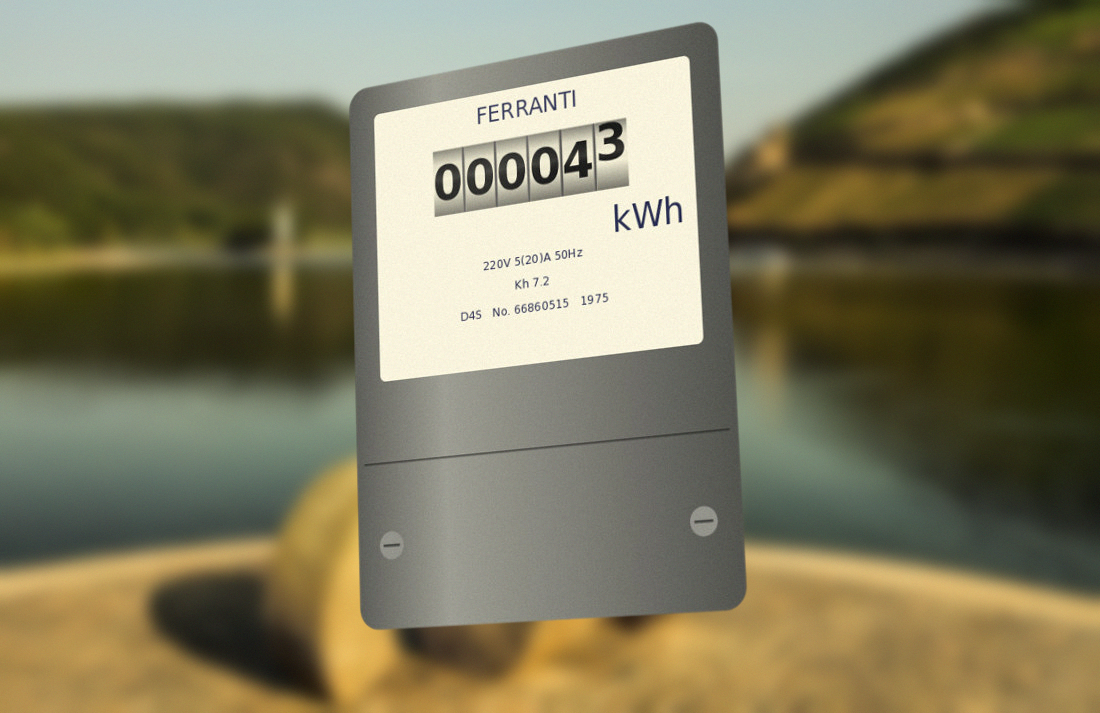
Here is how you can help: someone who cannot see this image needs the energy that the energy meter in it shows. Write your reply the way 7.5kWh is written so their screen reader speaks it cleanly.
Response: 43kWh
